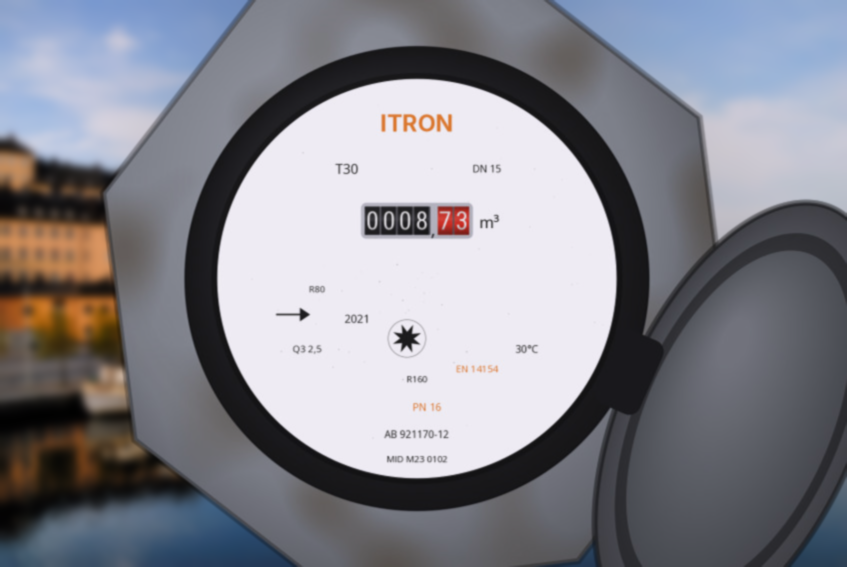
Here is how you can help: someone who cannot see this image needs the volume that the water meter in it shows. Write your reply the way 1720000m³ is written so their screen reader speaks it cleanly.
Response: 8.73m³
